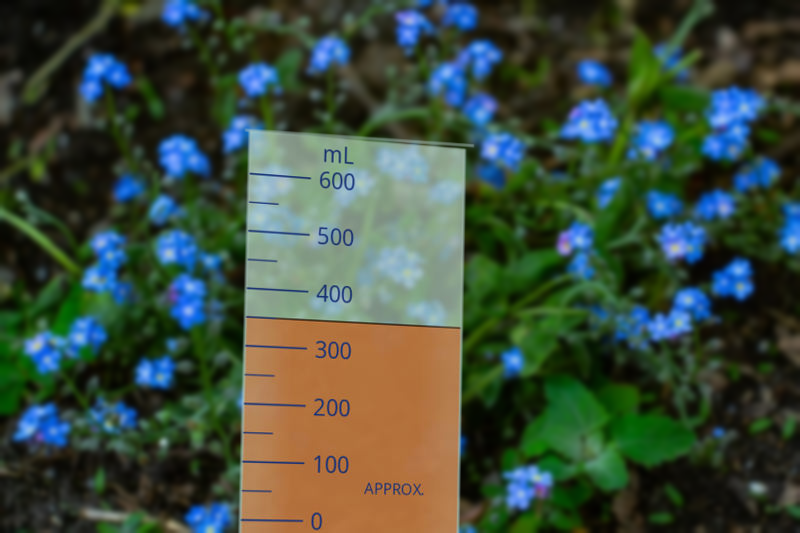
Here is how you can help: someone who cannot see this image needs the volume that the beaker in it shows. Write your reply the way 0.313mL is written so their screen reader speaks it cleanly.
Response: 350mL
